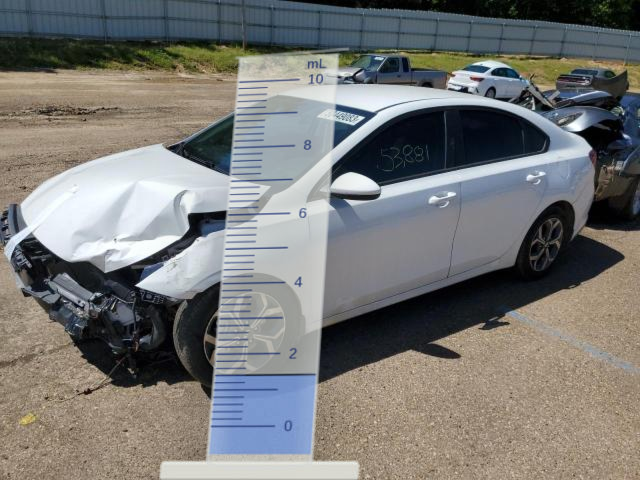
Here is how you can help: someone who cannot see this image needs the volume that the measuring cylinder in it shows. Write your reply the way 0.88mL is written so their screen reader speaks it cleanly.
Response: 1.4mL
